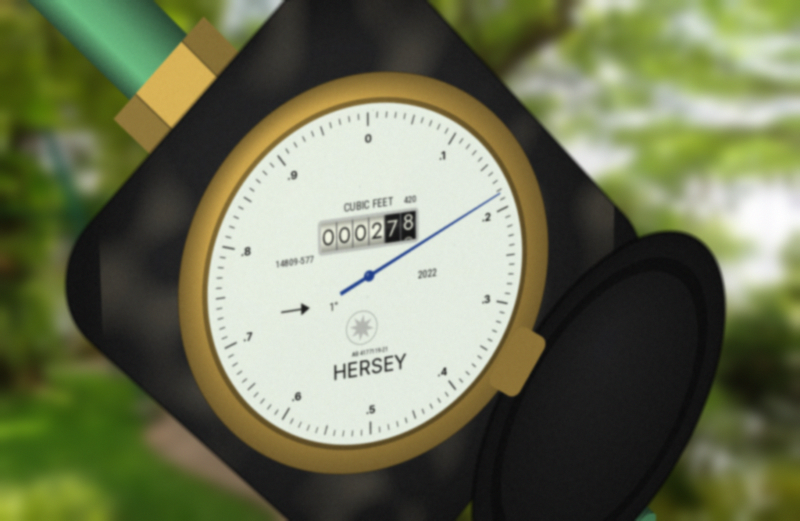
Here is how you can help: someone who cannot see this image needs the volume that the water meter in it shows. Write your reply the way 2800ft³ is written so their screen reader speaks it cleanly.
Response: 278.18ft³
